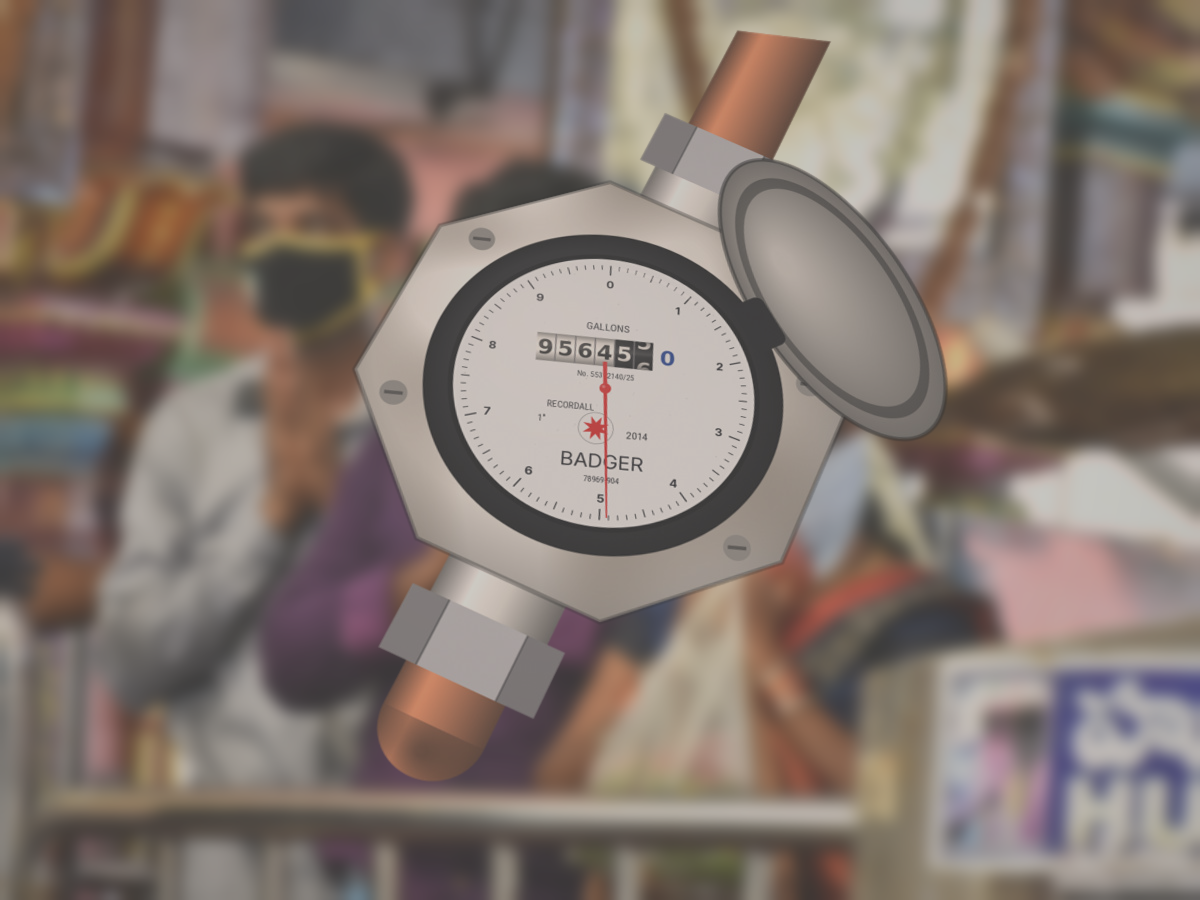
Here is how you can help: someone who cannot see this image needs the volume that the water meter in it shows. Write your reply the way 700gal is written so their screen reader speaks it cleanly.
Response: 9564554.9gal
